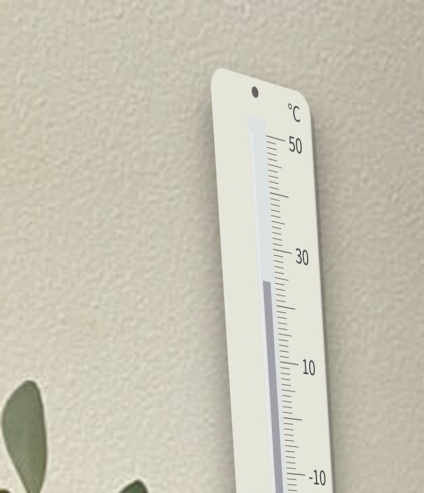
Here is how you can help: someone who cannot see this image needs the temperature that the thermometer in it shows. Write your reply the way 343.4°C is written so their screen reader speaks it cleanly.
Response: 24°C
